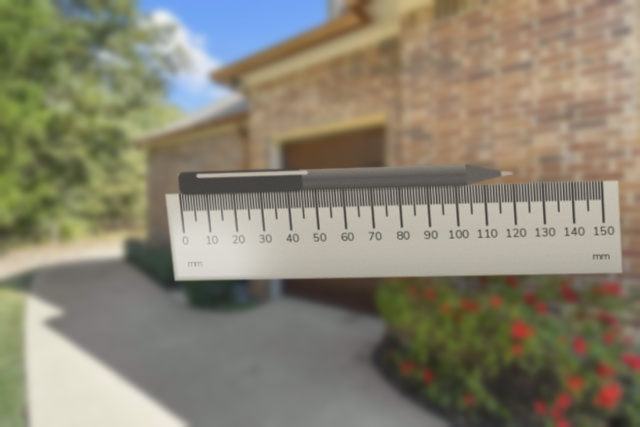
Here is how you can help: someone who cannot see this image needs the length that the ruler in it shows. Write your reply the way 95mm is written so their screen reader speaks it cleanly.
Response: 120mm
